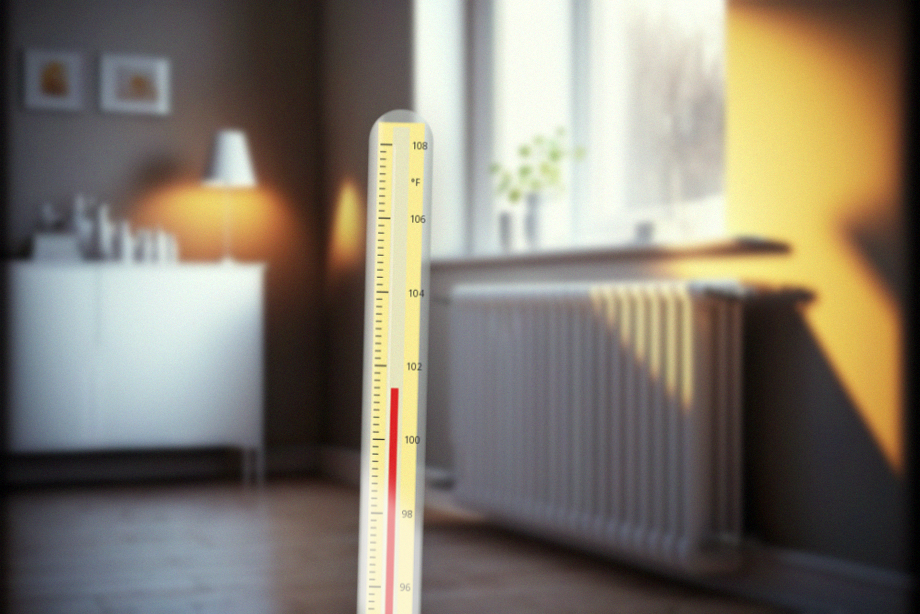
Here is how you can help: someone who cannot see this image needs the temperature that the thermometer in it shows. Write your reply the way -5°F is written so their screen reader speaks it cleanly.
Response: 101.4°F
